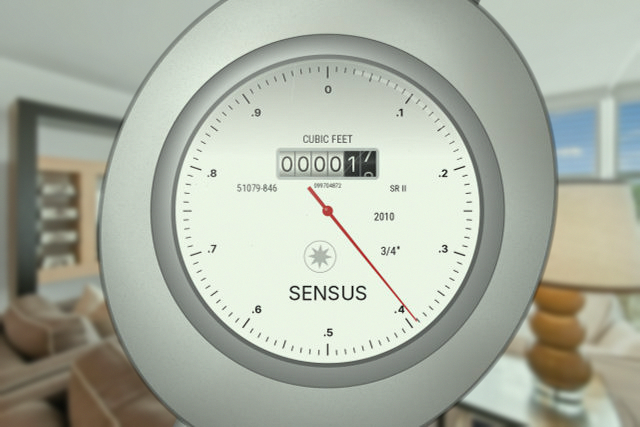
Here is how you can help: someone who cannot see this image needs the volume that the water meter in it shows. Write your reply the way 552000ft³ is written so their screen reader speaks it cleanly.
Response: 17.39ft³
